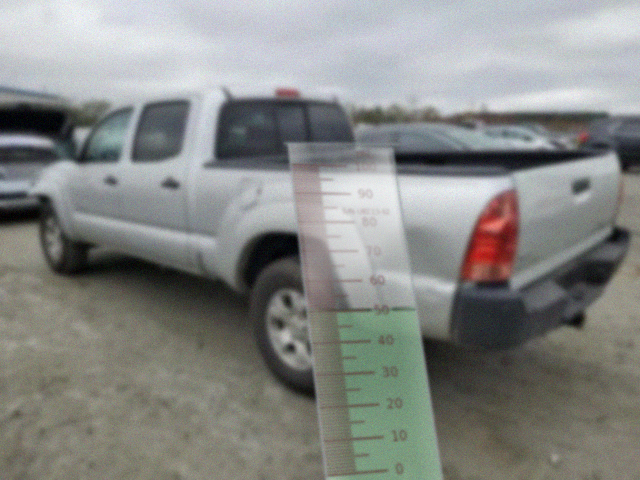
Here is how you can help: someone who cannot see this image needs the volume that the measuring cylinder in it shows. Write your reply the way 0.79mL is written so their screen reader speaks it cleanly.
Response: 50mL
